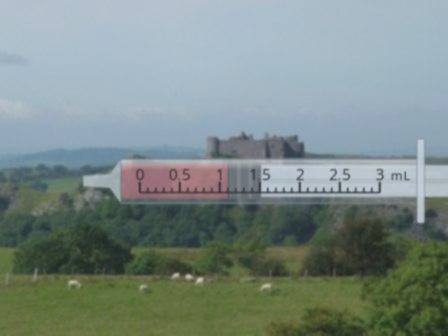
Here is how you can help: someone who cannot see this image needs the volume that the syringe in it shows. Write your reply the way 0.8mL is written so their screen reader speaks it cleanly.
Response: 1.1mL
